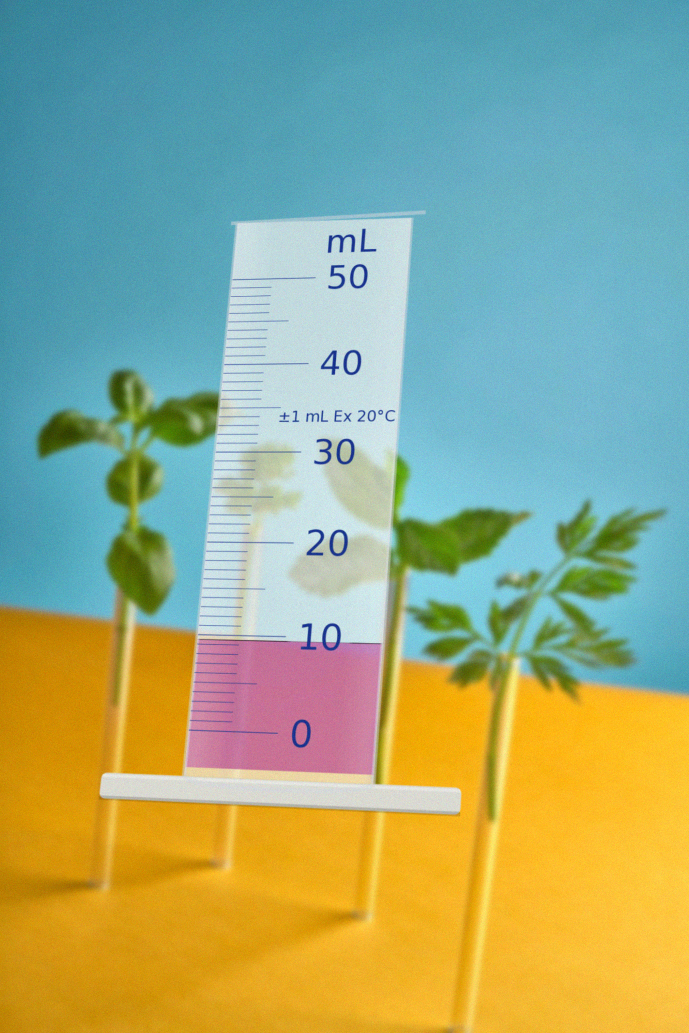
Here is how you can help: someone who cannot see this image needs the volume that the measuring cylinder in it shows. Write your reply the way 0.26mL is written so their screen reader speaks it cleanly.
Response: 9.5mL
